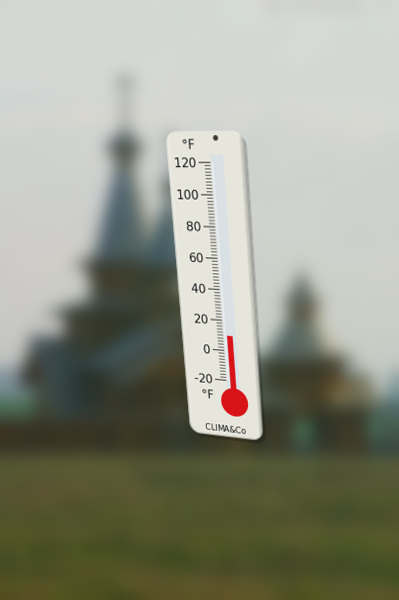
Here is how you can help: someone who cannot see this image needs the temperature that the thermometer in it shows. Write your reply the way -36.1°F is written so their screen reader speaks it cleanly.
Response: 10°F
